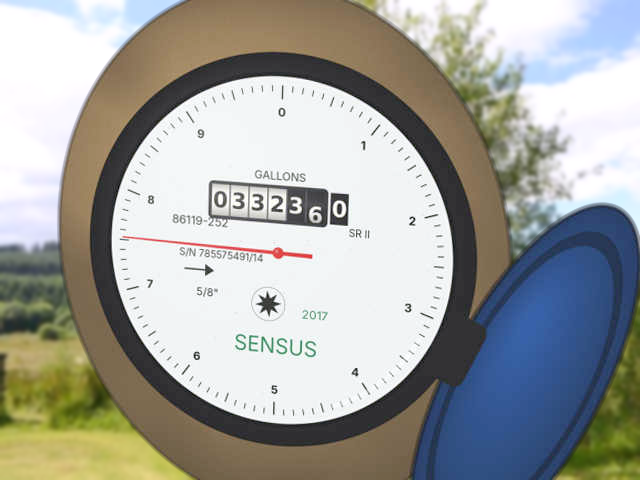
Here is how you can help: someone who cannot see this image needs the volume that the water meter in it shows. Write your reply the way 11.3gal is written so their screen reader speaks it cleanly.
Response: 332357.5gal
